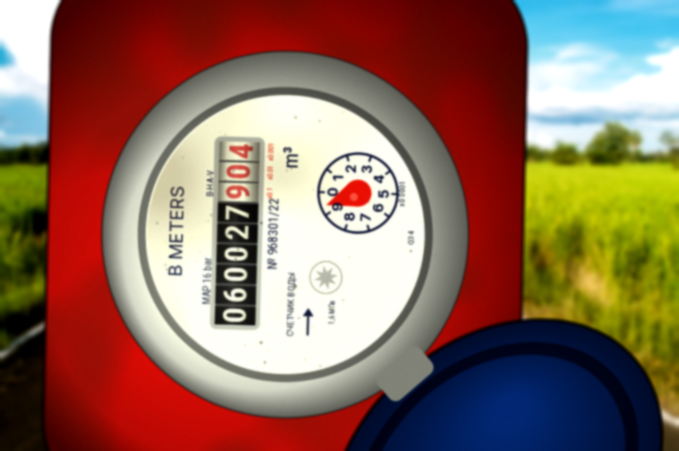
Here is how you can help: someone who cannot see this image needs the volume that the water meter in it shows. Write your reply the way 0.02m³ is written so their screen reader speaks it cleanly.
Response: 60027.9039m³
